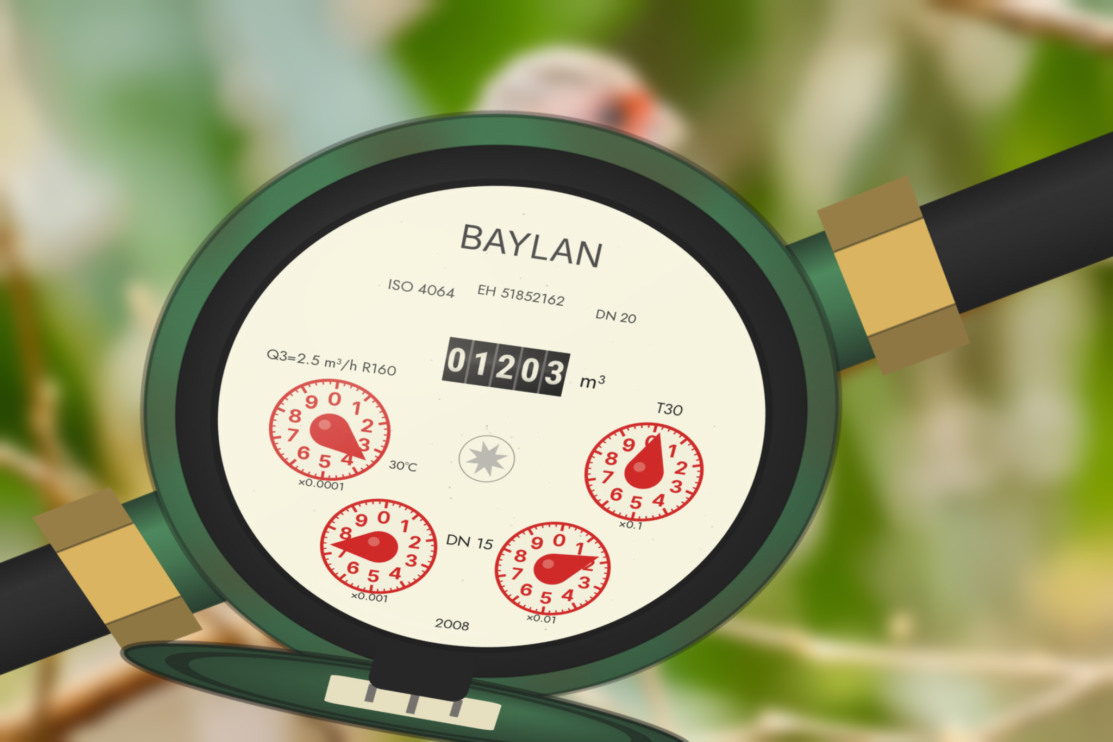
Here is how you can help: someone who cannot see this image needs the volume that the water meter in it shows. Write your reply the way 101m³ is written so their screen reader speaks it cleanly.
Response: 1203.0173m³
